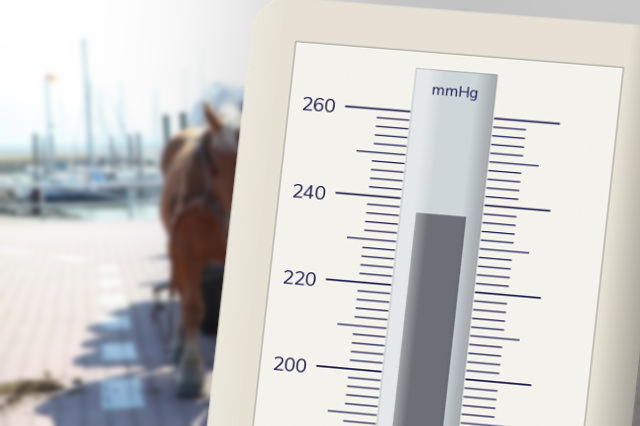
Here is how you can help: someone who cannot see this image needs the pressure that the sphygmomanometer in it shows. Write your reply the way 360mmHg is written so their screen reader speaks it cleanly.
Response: 237mmHg
